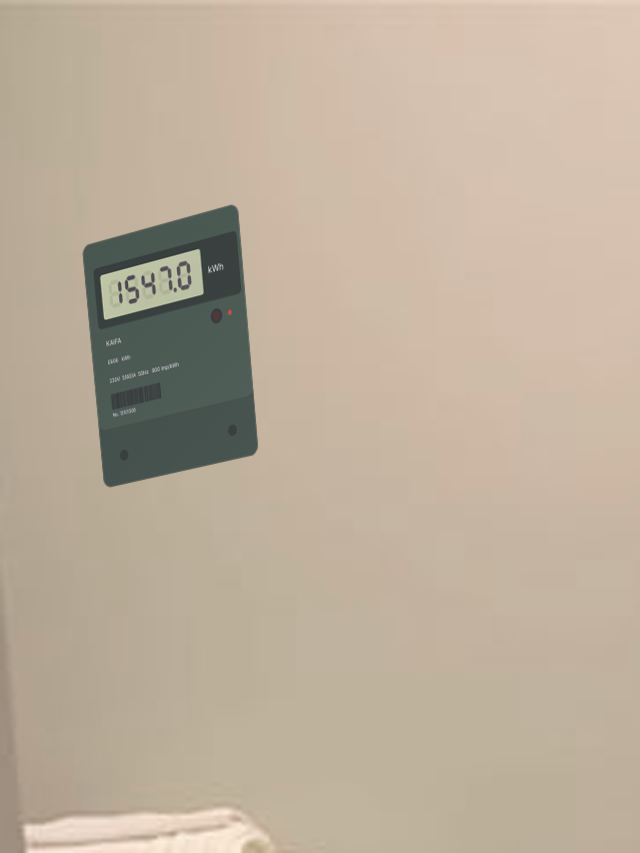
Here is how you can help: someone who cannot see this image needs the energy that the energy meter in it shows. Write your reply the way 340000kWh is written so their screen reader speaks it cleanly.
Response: 1547.0kWh
